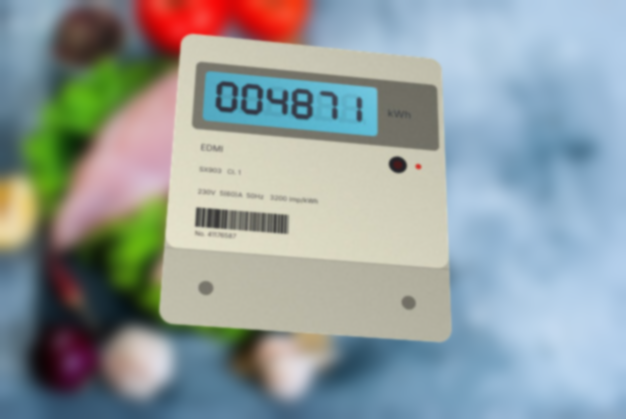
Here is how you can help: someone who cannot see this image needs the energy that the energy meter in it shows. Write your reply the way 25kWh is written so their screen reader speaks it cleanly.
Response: 4871kWh
